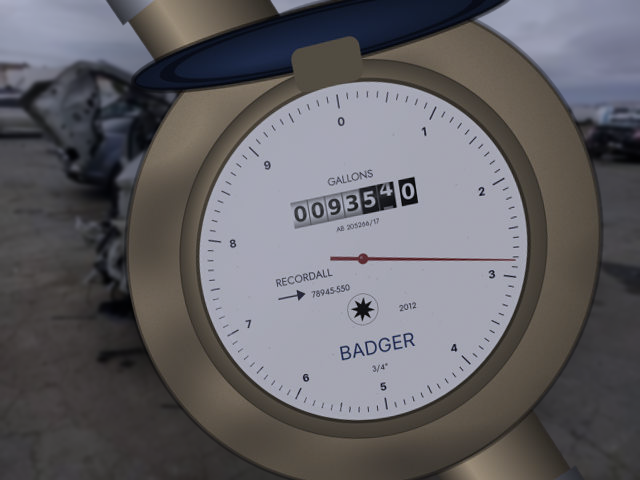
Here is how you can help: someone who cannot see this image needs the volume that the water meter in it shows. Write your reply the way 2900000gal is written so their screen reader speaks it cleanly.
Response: 93542.8gal
